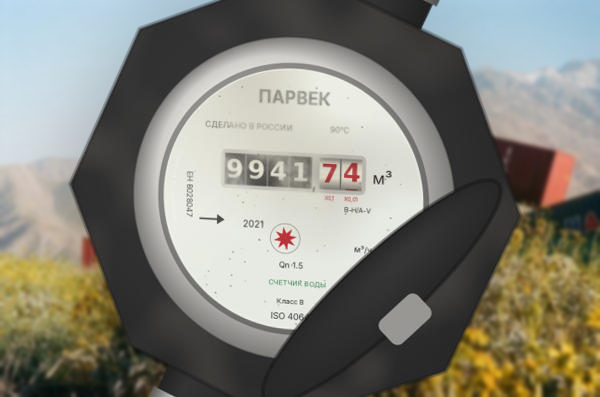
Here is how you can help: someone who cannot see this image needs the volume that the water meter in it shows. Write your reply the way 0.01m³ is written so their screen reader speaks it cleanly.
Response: 9941.74m³
